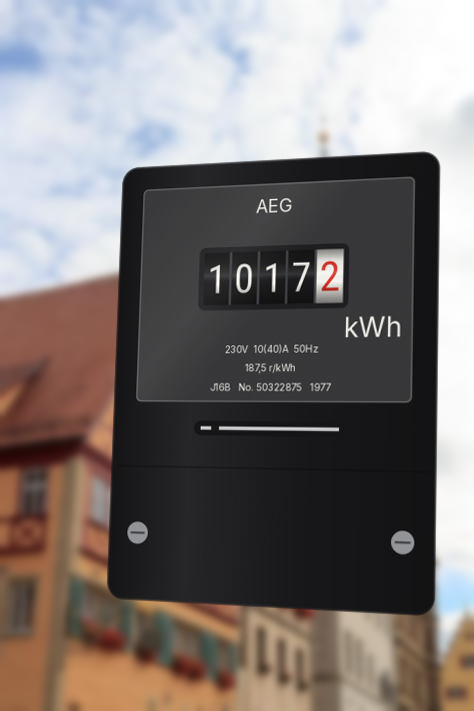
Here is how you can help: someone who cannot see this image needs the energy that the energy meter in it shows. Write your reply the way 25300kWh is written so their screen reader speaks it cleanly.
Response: 1017.2kWh
